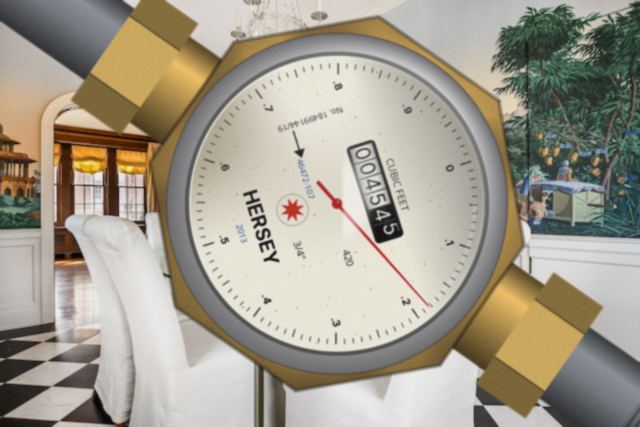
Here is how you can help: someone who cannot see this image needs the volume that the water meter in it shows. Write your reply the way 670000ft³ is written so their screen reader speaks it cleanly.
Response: 4545.18ft³
